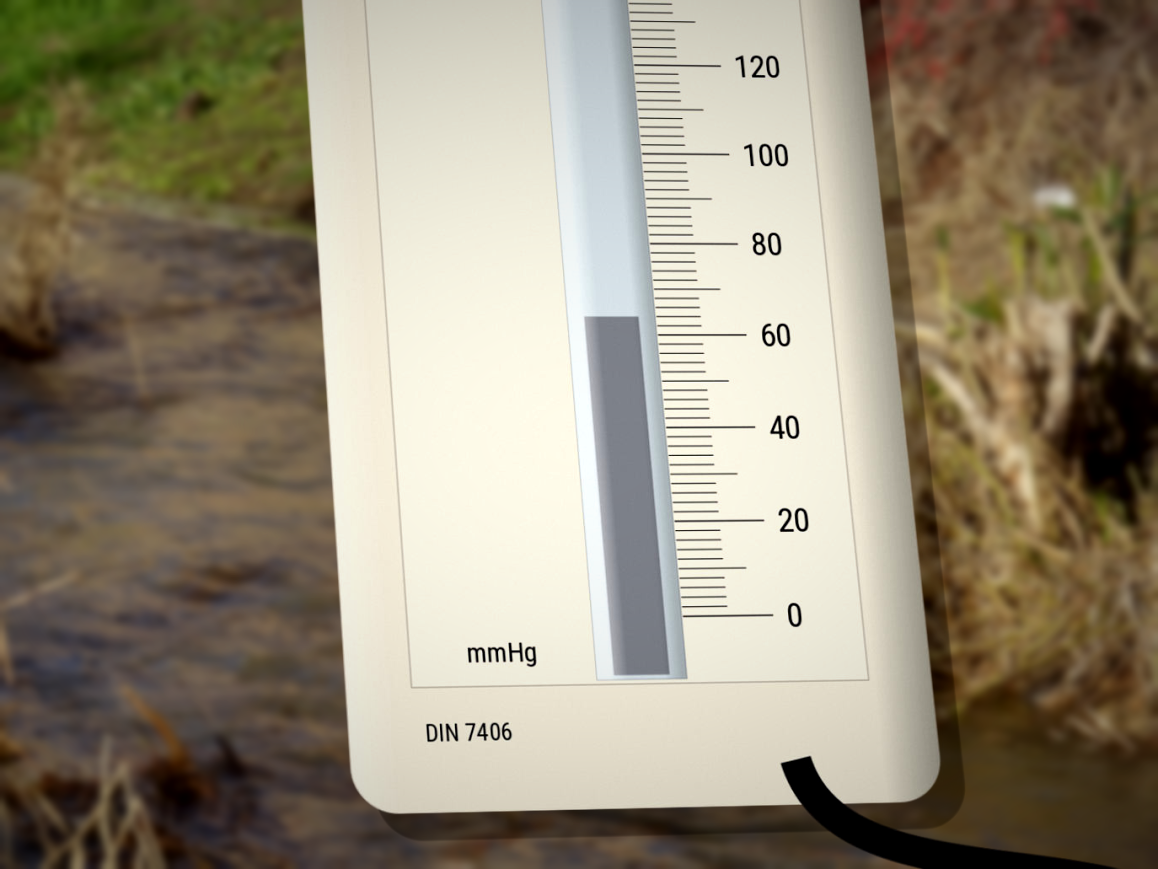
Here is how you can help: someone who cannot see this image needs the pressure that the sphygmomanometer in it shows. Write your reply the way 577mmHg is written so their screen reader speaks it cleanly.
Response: 64mmHg
